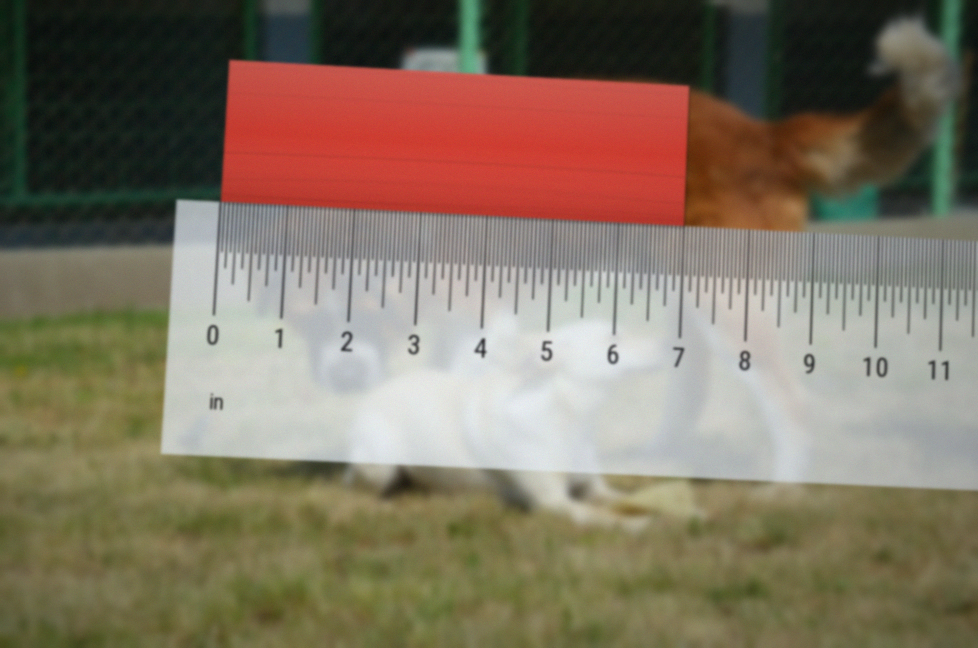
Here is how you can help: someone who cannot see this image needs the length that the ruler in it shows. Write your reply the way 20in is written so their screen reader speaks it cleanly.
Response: 7in
